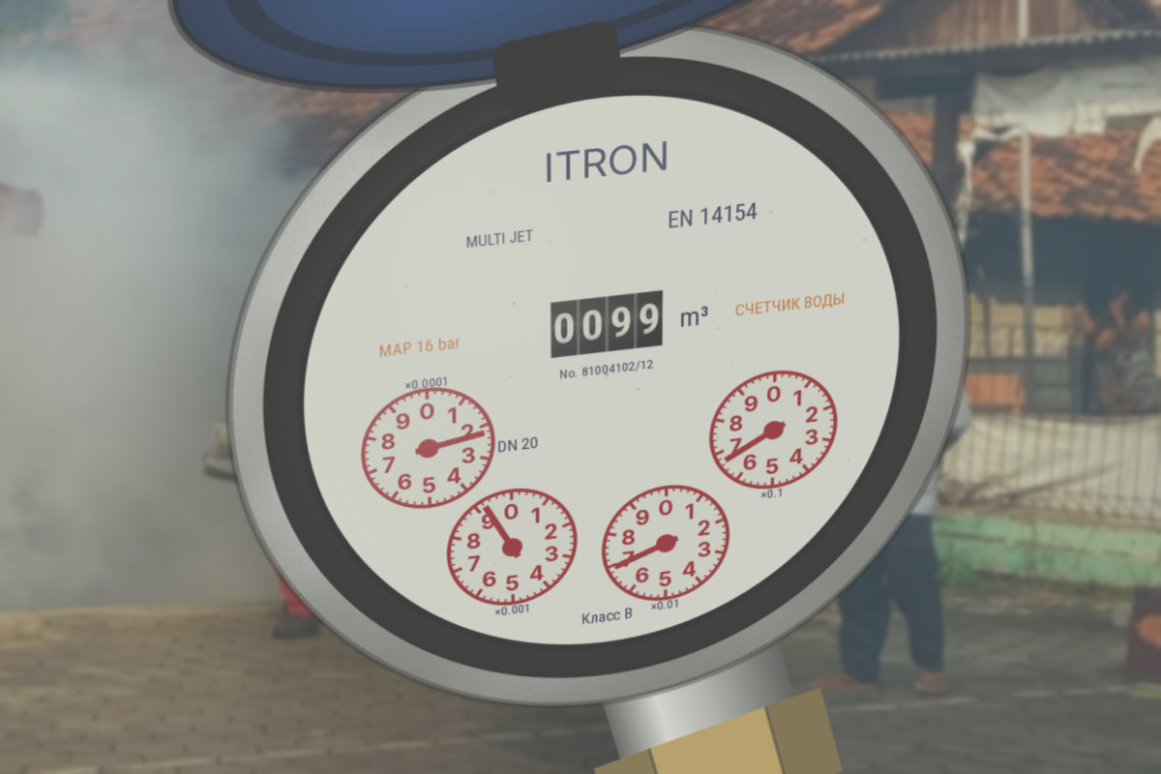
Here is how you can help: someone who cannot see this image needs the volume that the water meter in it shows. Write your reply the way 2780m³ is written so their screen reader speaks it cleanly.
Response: 99.6692m³
